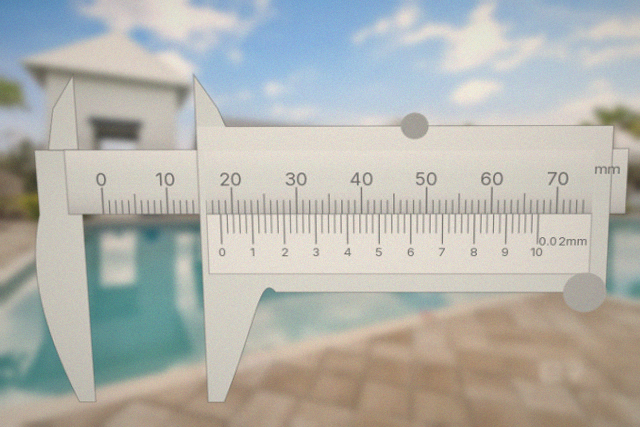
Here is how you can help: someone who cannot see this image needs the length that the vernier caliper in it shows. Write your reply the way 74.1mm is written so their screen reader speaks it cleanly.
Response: 18.2mm
